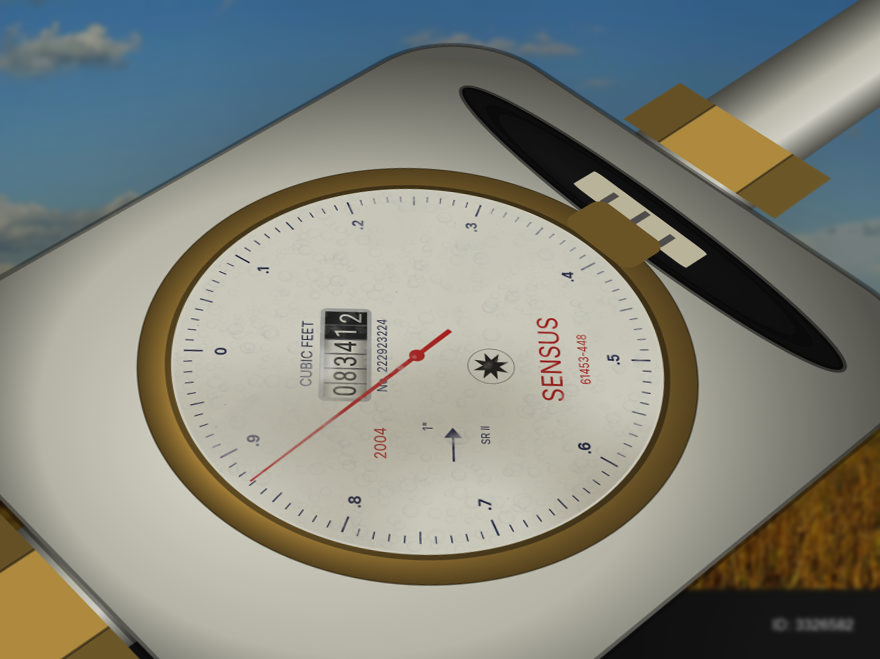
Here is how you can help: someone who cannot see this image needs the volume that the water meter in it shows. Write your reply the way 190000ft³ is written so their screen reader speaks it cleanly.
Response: 83411.87ft³
